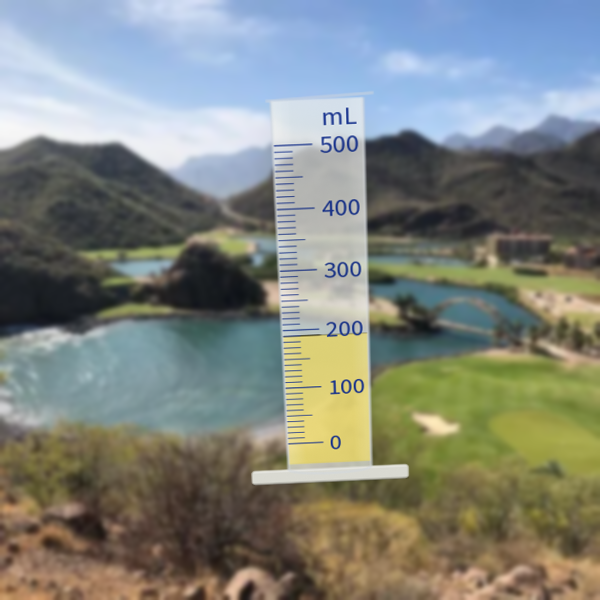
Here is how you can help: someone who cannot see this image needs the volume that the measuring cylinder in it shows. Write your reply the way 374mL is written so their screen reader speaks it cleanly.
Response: 190mL
